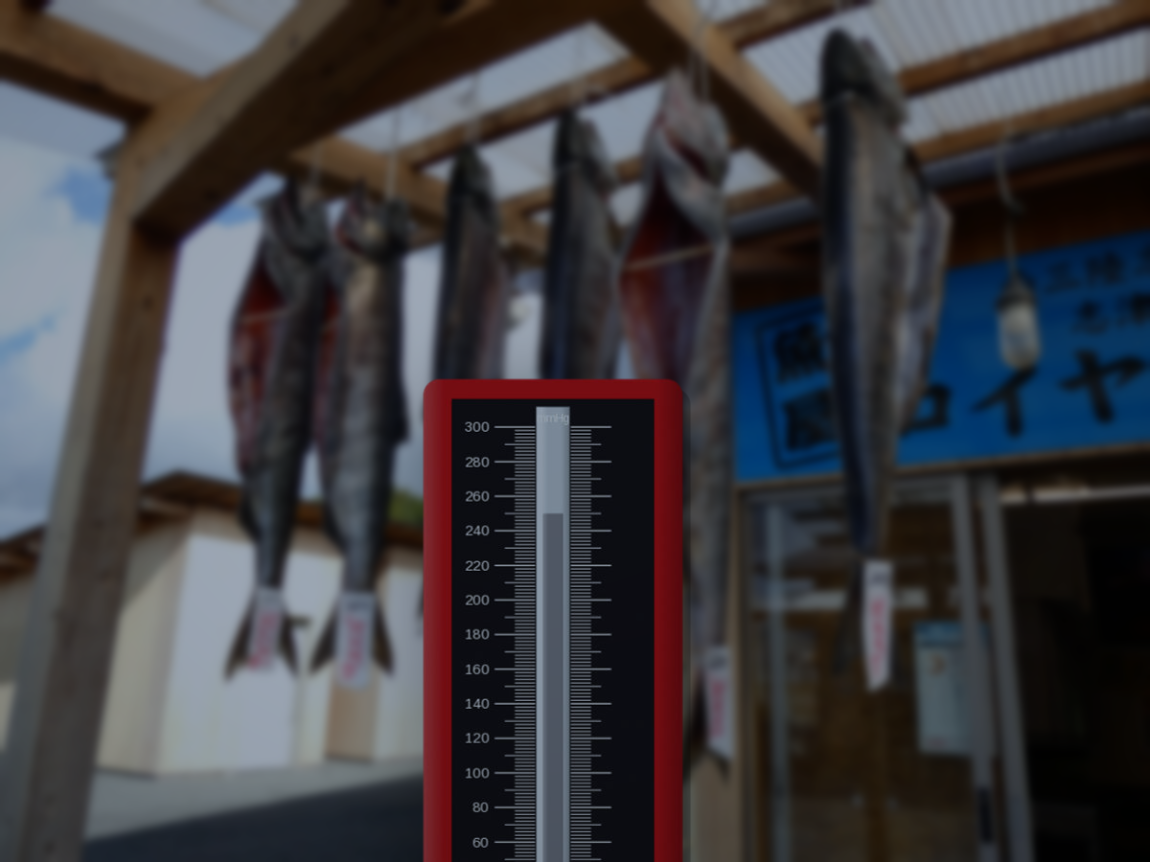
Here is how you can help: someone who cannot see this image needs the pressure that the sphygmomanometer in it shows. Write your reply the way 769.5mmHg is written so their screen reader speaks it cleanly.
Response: 250mmHg
